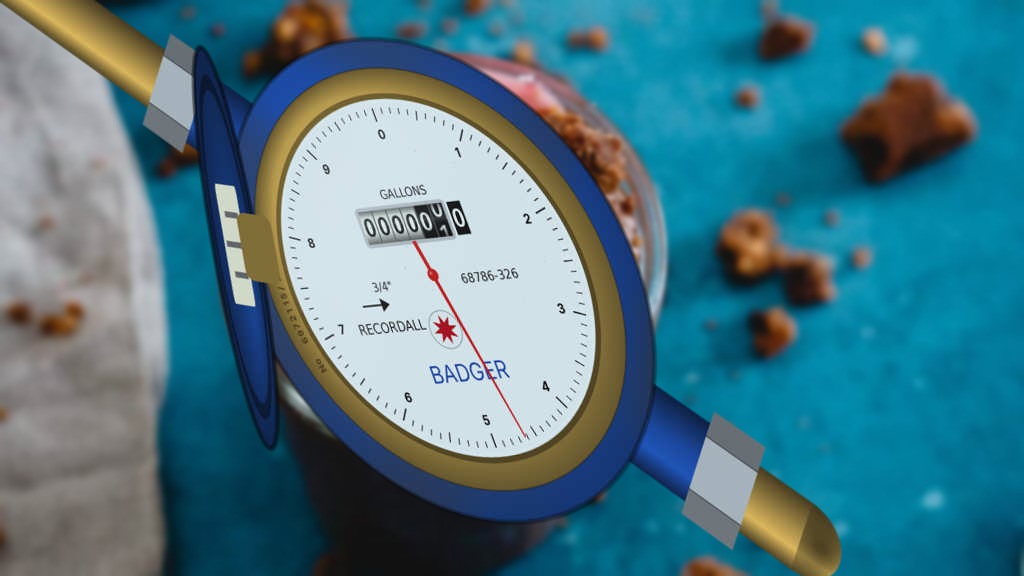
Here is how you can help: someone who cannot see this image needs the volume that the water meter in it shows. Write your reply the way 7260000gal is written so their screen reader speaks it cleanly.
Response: 4.6gal
